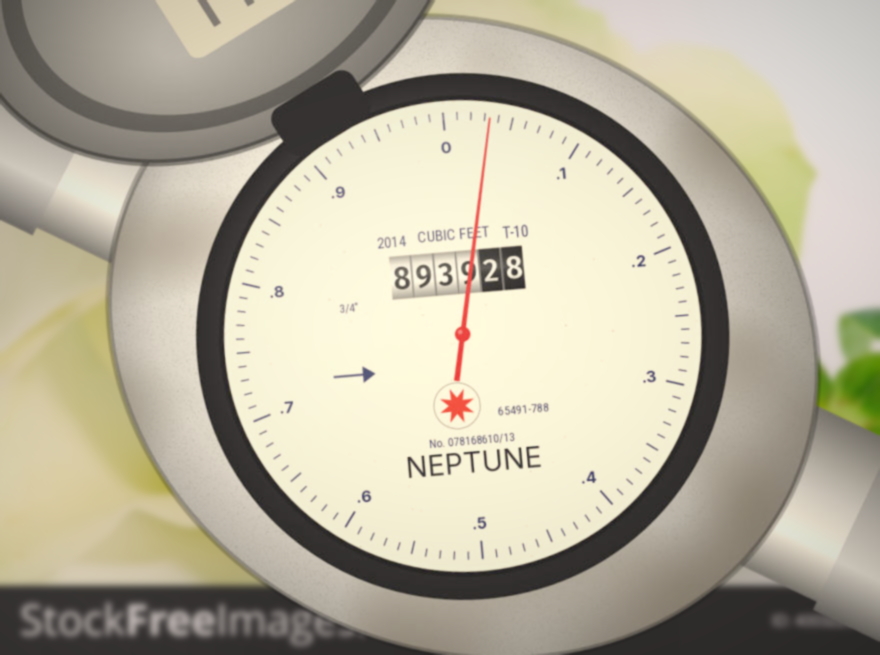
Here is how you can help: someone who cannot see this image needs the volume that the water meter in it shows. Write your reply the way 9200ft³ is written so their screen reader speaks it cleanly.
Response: 893928.03ft³
